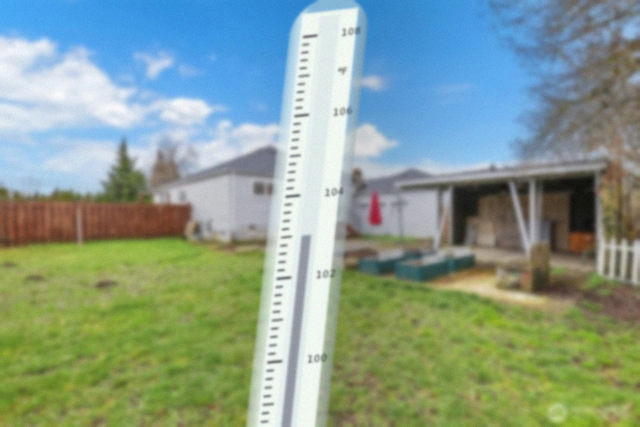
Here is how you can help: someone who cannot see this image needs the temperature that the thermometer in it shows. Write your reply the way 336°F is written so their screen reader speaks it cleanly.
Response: 103°F
